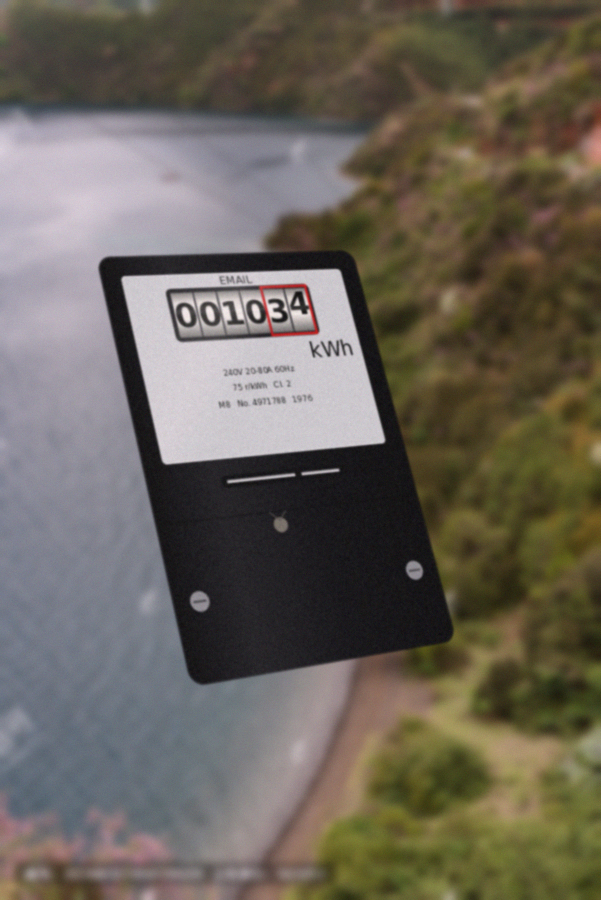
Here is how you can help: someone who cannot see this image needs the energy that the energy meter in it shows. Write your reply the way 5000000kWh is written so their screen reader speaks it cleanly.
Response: 10.34kWh
